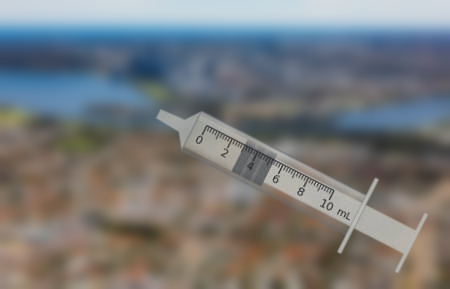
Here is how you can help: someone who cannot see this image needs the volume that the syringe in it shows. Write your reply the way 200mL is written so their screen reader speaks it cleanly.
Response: 3mL
